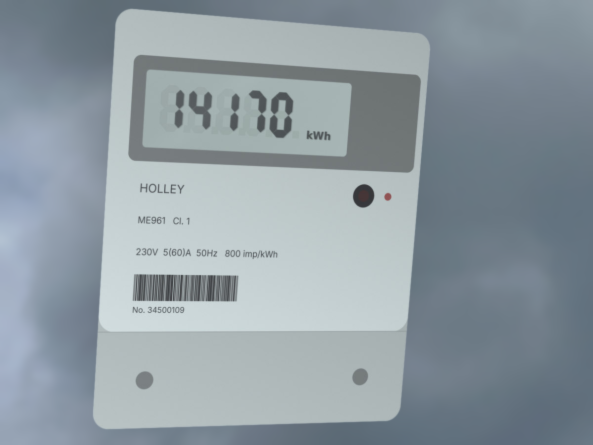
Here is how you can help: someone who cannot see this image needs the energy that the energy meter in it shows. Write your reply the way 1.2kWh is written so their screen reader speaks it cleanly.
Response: 14170kWh
